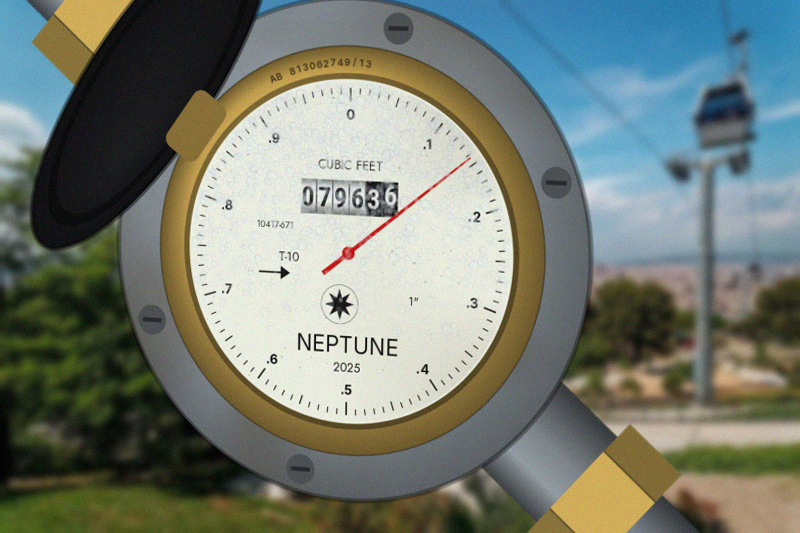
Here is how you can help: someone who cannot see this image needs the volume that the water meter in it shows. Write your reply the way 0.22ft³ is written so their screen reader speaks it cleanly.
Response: 79636.14ft³
